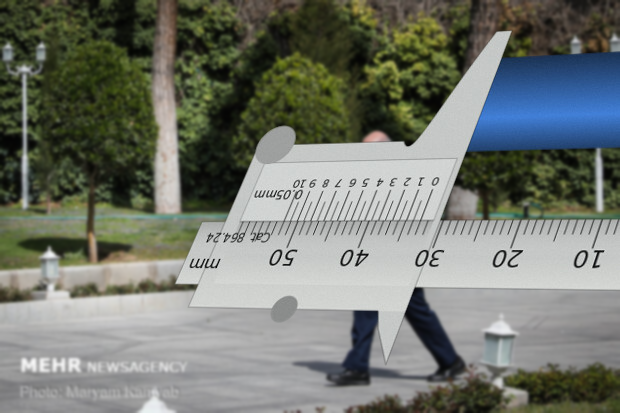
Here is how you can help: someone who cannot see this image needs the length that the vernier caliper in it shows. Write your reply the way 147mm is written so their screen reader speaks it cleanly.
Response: 33.0mm
